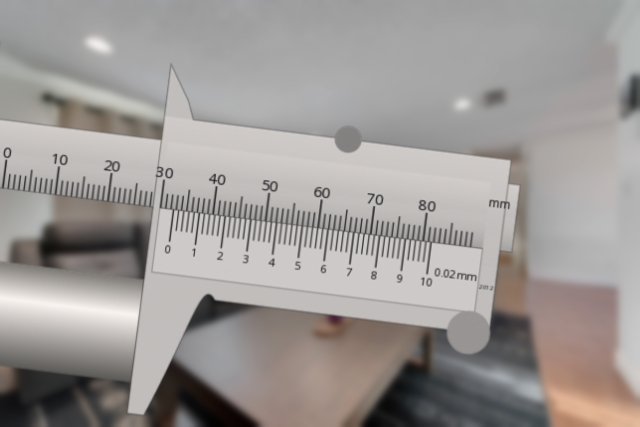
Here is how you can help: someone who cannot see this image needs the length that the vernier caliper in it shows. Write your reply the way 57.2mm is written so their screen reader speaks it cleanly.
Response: 32.5mm
